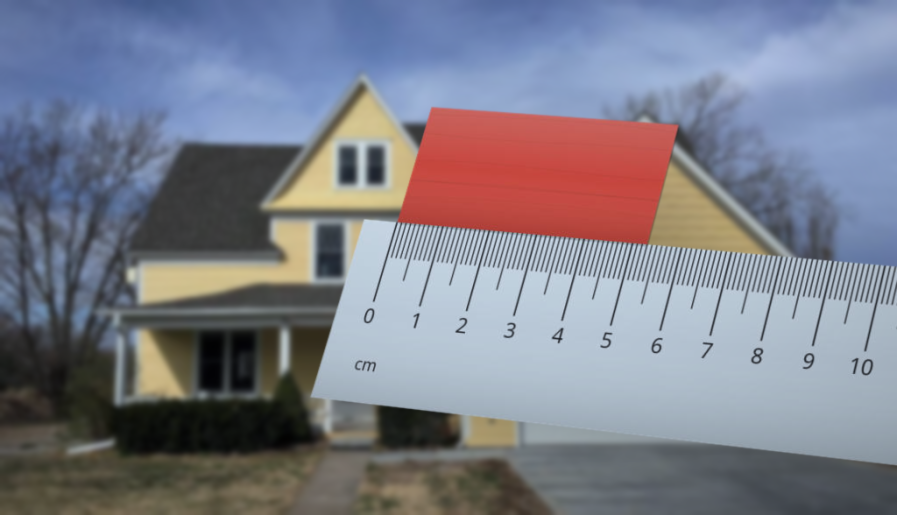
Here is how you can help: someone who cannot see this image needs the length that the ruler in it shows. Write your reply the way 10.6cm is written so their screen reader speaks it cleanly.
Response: 5.3cm
